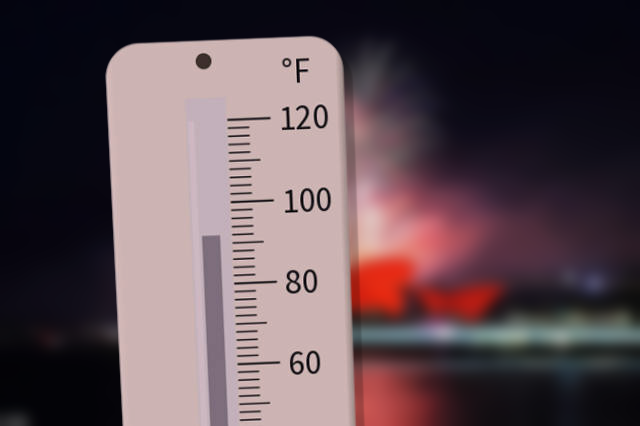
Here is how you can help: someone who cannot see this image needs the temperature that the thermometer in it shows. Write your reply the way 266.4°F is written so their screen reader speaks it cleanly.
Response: 92°F
